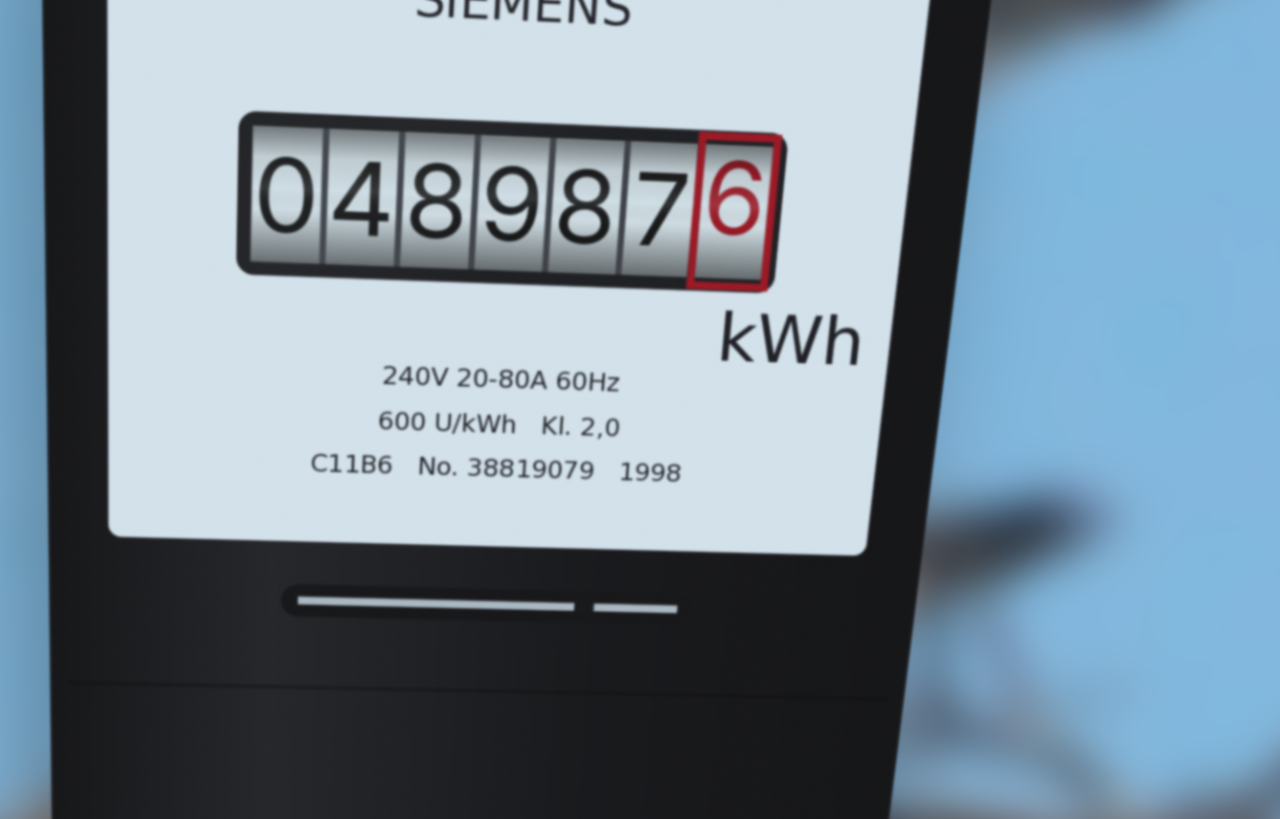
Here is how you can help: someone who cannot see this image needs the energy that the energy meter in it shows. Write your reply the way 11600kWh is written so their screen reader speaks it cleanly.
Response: 48987.6kWh
